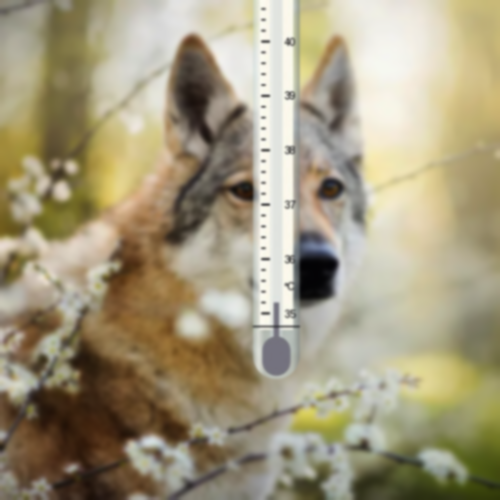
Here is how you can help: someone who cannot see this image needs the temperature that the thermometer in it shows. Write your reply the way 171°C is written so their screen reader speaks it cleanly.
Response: 35.2°C
